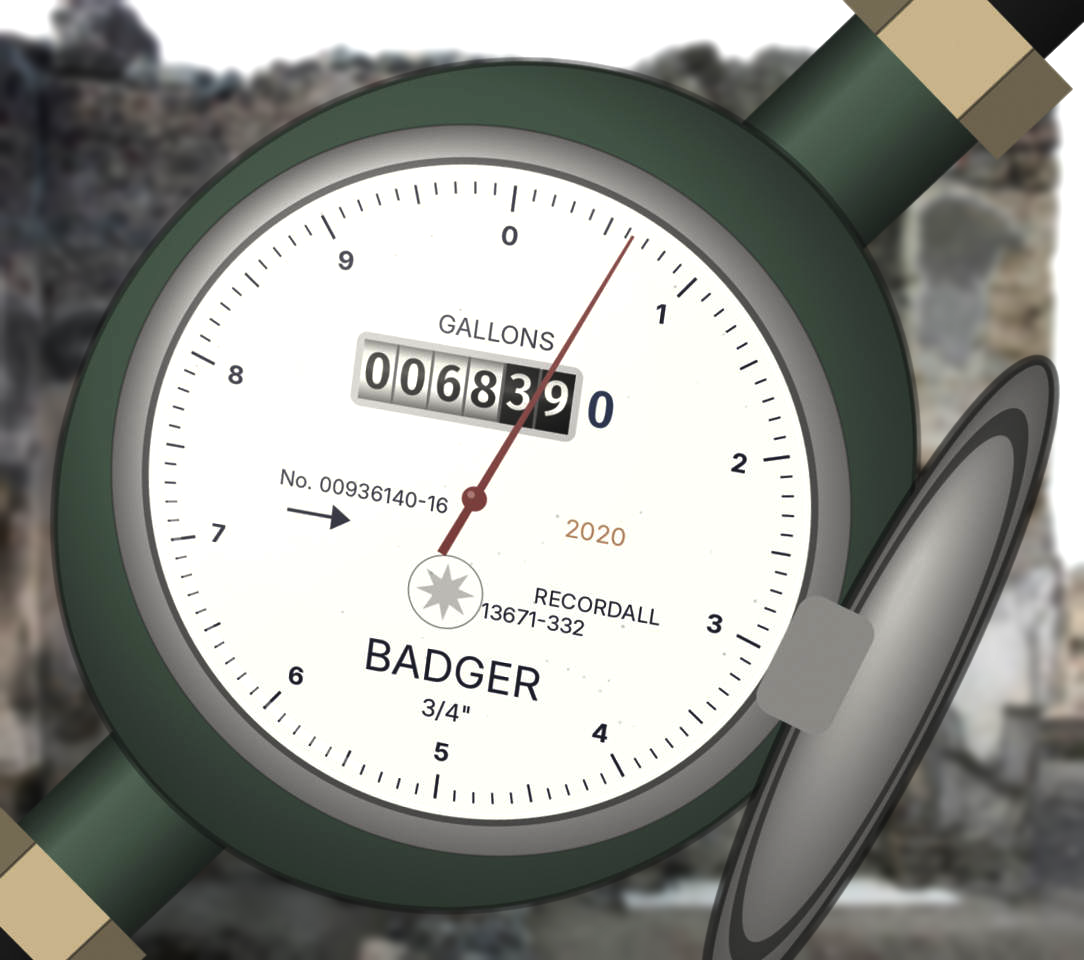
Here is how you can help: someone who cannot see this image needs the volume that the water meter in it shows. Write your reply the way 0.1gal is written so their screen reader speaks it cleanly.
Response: 68390.6gal
